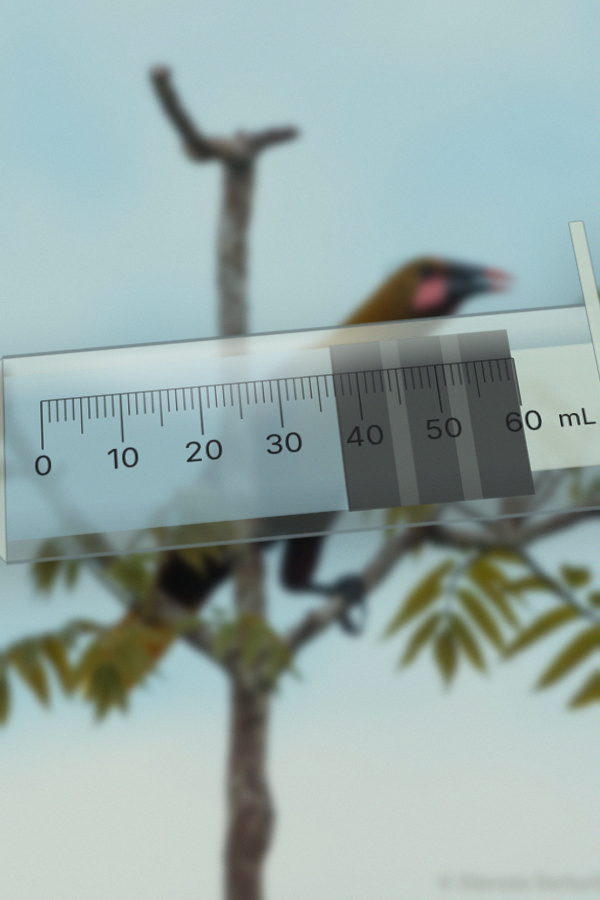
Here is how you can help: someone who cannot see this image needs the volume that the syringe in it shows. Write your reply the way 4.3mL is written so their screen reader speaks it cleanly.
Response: 37mL
